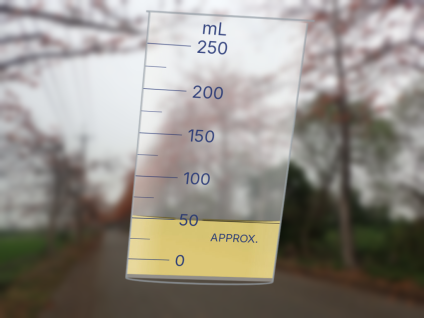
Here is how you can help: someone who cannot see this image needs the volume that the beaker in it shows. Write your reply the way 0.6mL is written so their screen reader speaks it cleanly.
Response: 50mL
